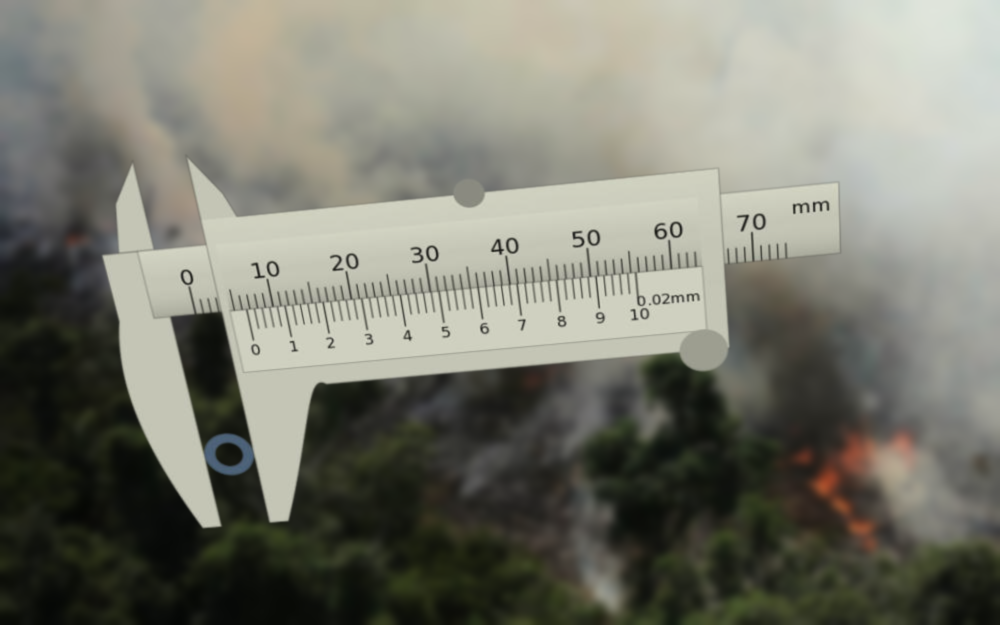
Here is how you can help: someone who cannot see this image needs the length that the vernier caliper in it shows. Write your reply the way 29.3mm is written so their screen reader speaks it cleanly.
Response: 6.6mm
